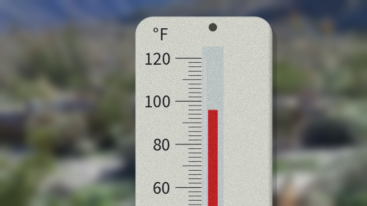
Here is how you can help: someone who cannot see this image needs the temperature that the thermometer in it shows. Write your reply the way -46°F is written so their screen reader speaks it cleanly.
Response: 96°F
